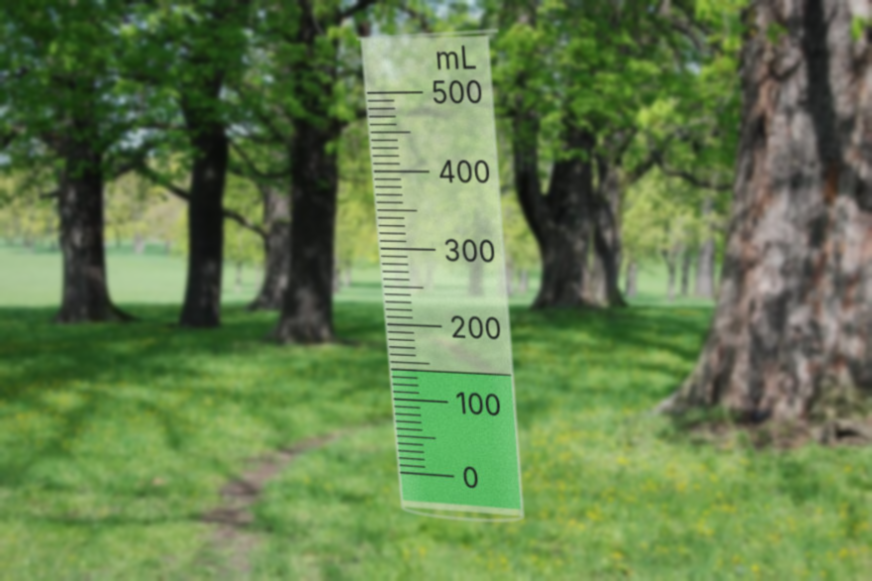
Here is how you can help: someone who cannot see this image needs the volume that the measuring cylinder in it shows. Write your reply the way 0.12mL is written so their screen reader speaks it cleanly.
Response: 140mL
